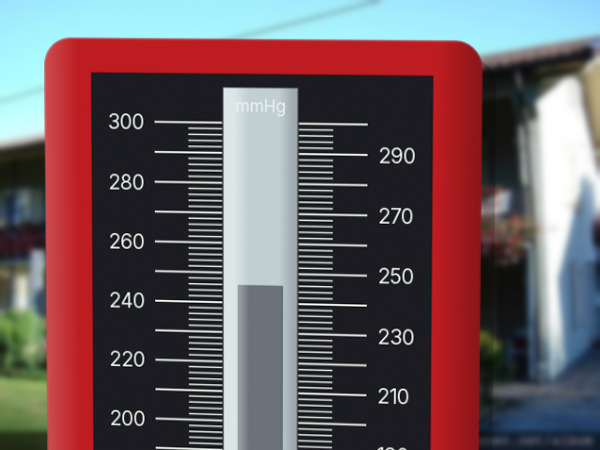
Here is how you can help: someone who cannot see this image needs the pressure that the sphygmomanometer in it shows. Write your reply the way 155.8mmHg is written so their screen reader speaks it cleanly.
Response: 246mmHg
